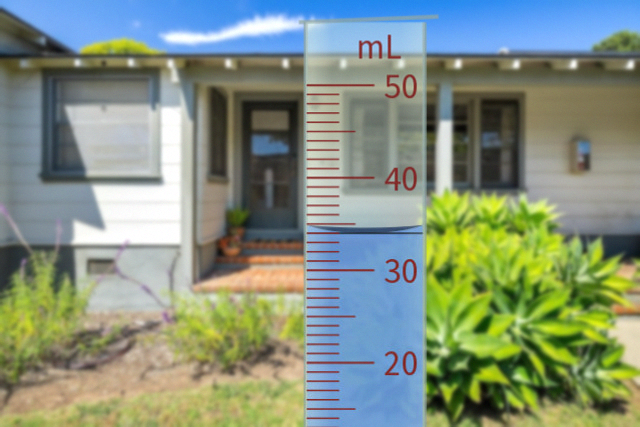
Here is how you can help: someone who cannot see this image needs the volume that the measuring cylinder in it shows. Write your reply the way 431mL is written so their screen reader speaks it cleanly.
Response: 34mL
